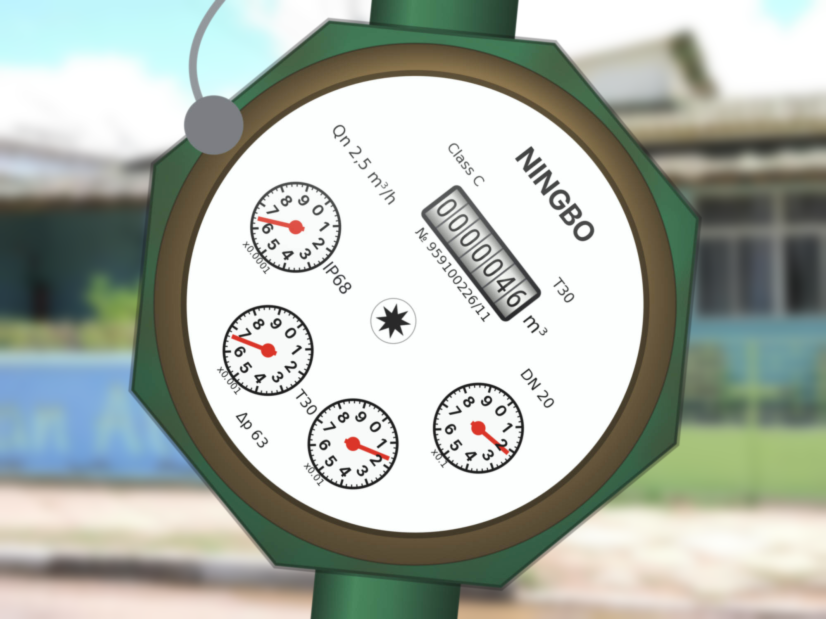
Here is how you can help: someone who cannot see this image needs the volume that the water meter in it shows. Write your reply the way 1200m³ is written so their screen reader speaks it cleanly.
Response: 46.2166m³
